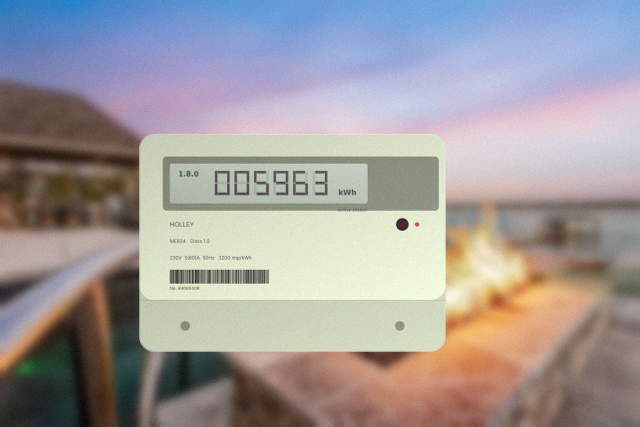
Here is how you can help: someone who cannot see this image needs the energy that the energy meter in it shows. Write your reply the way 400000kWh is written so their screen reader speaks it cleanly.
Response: 5963kWh
